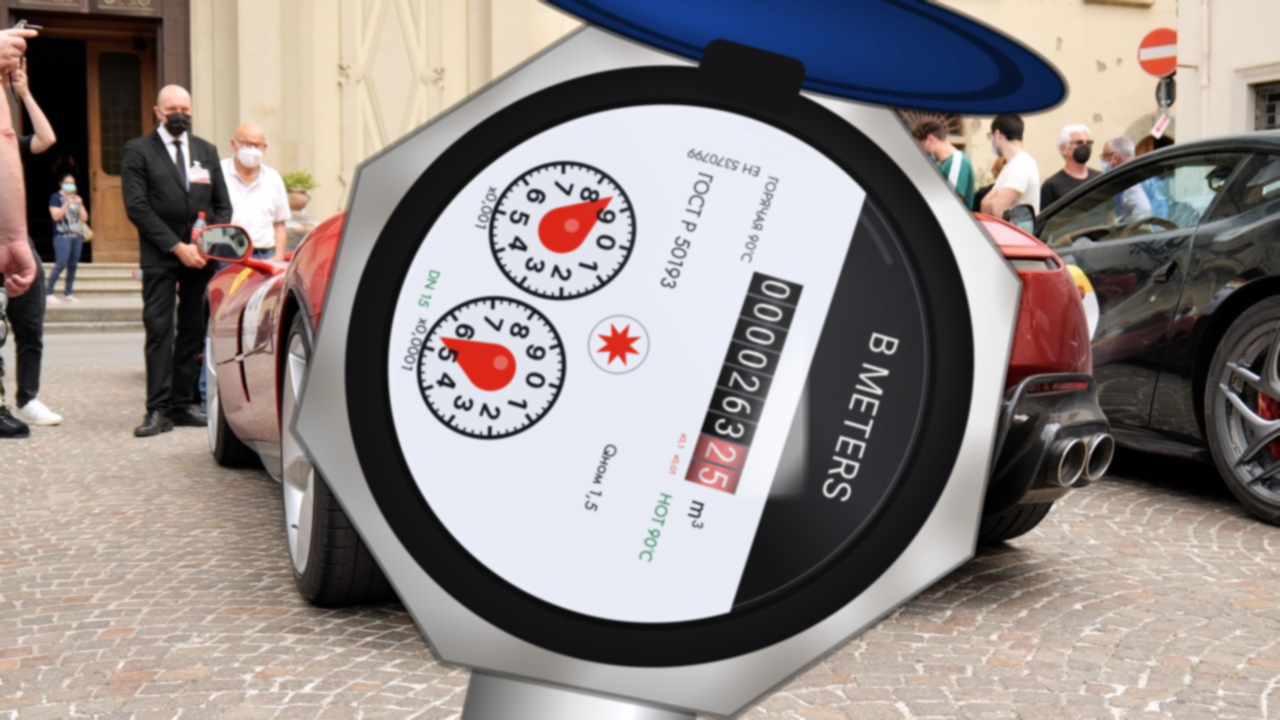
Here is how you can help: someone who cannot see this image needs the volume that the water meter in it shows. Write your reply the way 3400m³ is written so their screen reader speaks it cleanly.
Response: 263.2585m³
